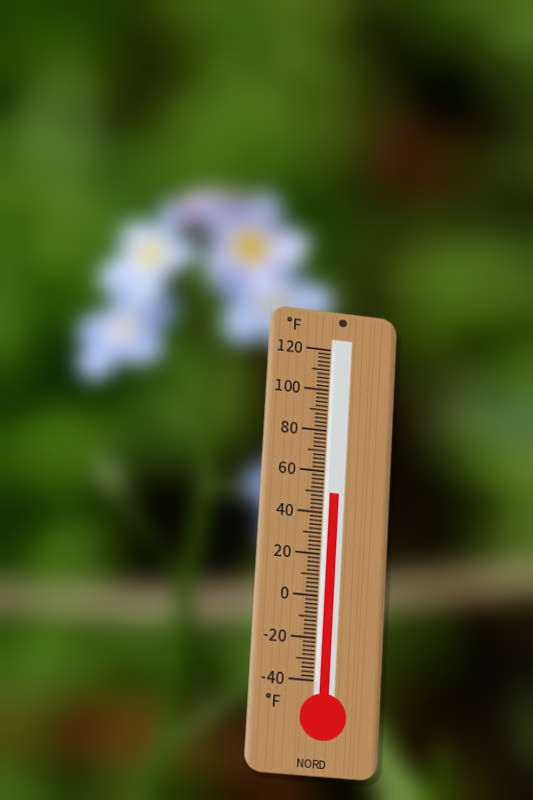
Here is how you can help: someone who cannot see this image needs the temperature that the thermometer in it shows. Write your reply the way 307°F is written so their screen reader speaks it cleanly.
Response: 50°F
